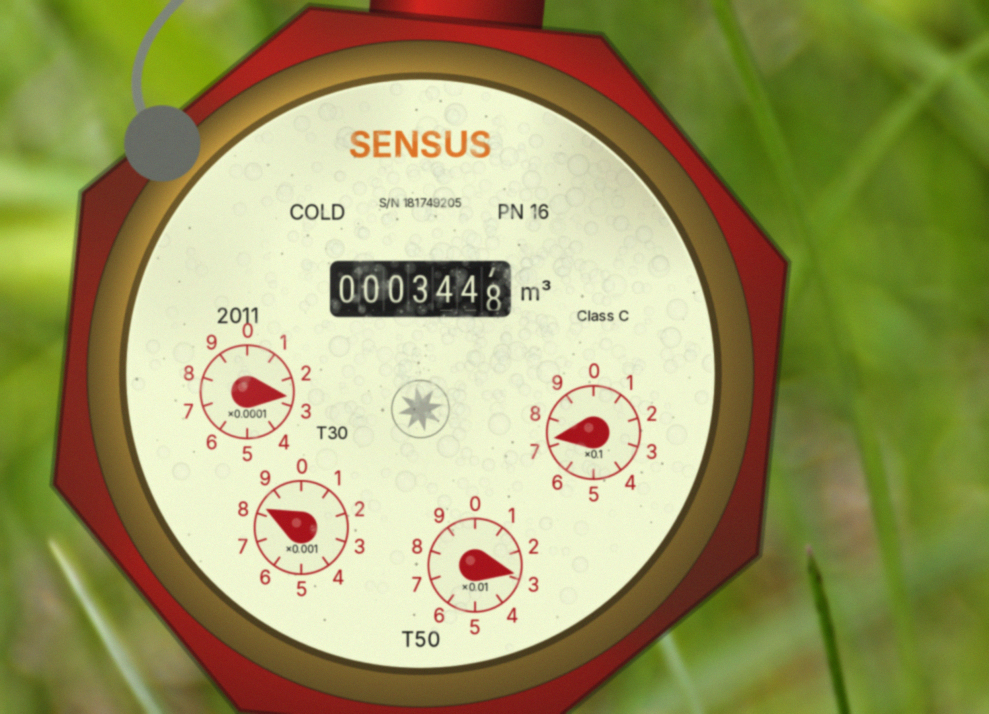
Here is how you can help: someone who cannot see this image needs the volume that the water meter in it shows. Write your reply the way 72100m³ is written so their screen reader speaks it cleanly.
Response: 3447.7282m³
